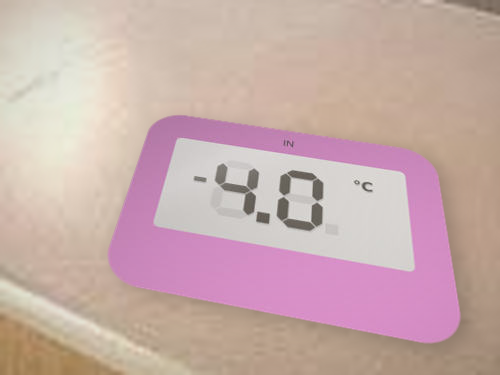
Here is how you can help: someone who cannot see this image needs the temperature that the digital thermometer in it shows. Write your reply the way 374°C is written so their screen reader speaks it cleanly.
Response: -4.0°C
